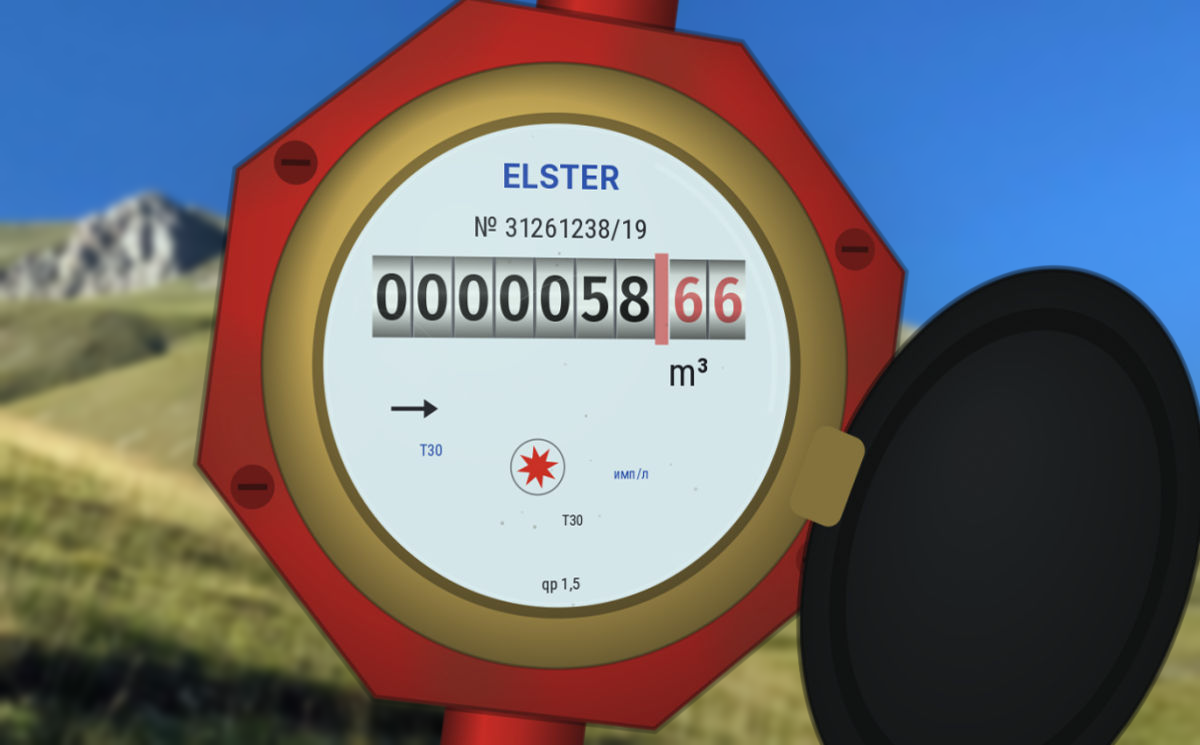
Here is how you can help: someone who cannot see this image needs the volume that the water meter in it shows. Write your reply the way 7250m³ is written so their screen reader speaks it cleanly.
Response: 58.66m³
